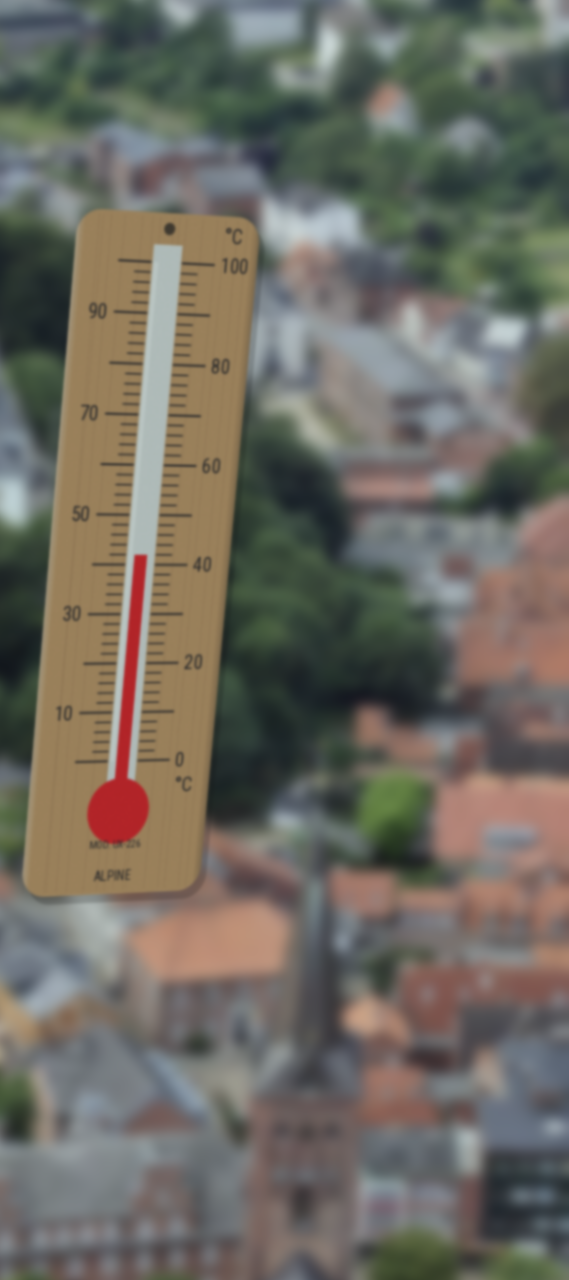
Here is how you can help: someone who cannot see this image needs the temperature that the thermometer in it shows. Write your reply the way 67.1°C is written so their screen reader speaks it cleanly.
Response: 42°C
